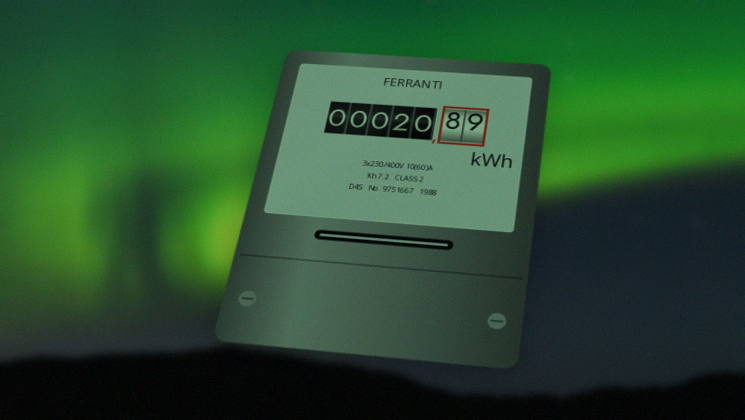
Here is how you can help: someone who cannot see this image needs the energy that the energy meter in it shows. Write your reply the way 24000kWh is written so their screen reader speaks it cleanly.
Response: 20.89kWh
